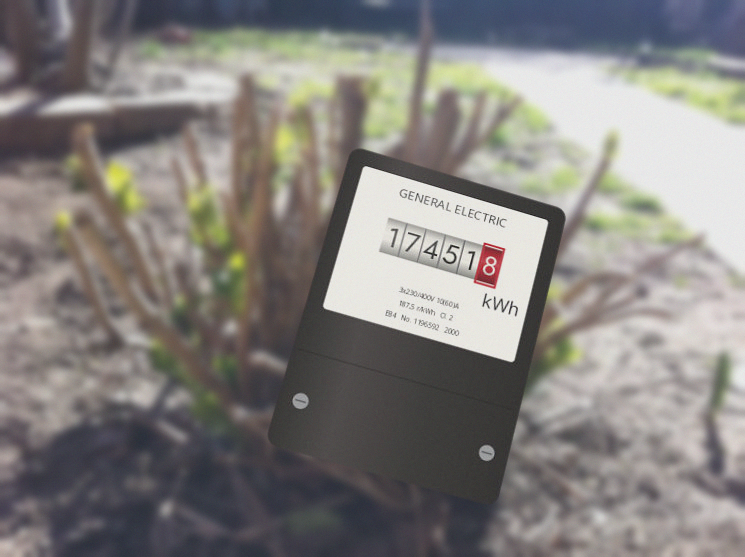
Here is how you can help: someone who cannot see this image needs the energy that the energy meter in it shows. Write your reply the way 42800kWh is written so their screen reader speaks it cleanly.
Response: 17451.8kWh
